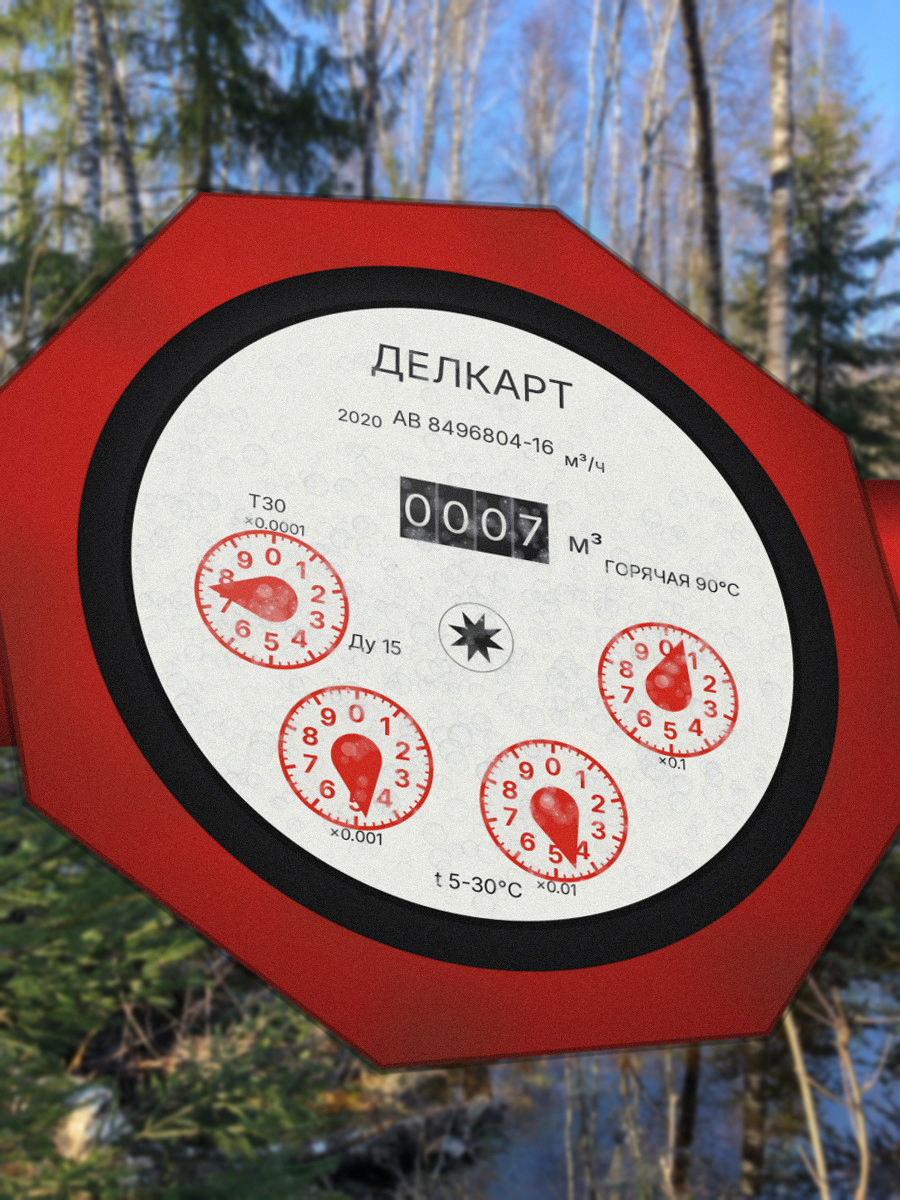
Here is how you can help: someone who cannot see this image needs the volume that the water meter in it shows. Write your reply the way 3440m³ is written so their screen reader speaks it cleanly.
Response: 7.0447m³
